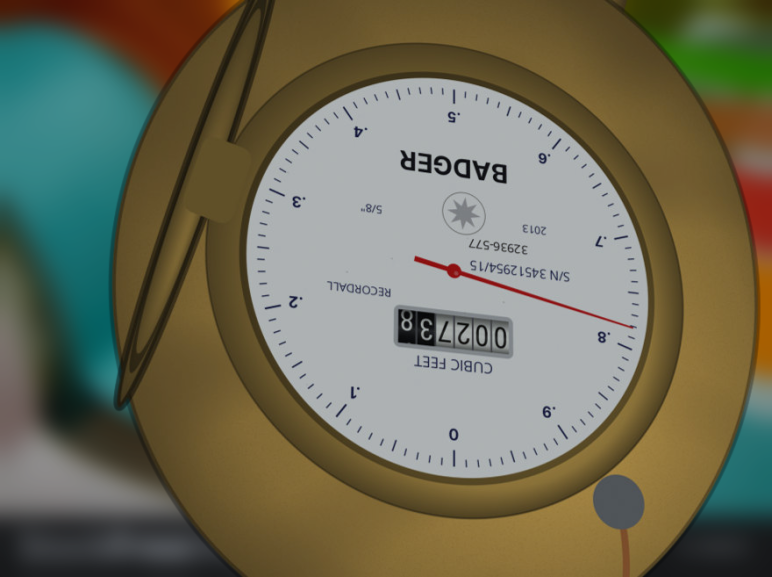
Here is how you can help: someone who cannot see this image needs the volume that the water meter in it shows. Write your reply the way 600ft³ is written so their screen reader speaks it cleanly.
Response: 2737.78ft³
